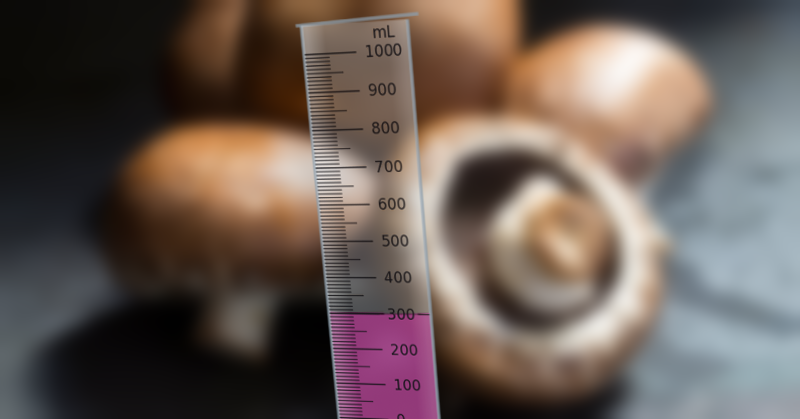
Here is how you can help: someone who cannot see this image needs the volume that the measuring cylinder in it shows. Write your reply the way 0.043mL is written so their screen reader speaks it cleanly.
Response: 300mL
